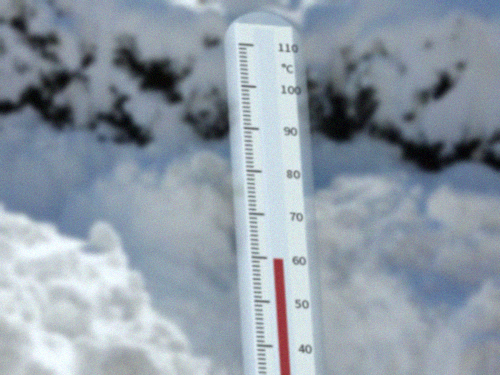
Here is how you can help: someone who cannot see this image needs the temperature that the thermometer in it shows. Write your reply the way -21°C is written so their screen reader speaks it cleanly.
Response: 60°C
